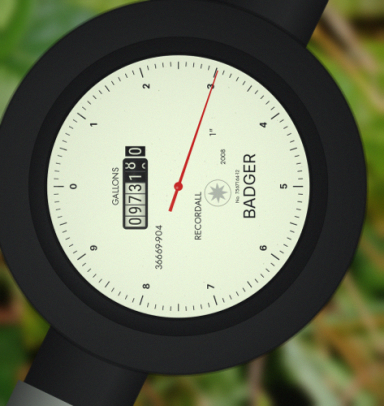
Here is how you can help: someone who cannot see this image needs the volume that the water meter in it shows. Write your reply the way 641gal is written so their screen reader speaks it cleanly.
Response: 973183.0gal
